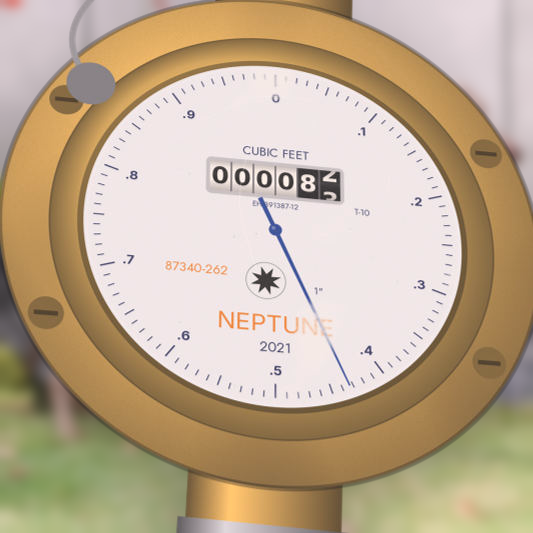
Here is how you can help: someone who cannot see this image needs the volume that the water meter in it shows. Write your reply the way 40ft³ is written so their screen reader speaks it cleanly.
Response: 82.43ft³
